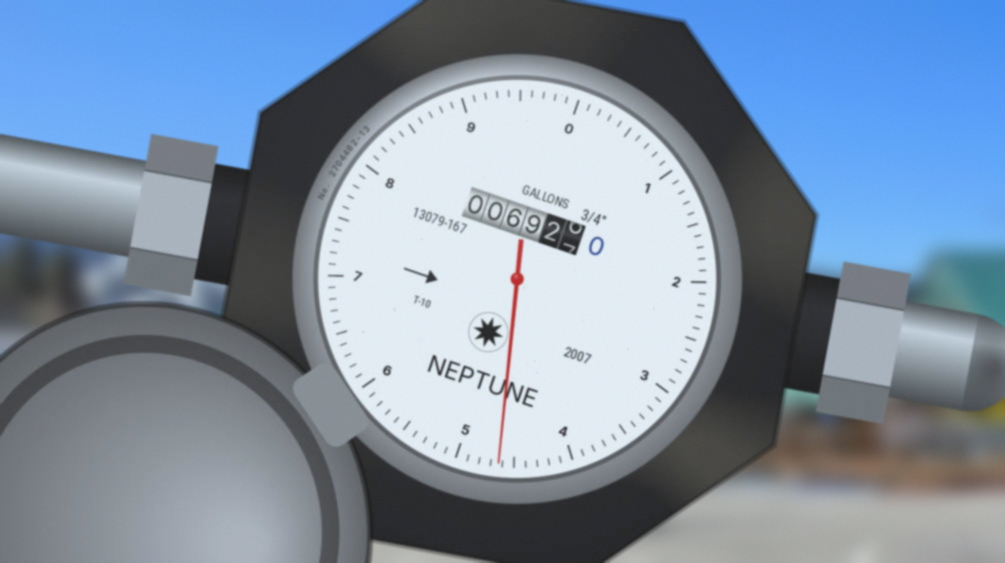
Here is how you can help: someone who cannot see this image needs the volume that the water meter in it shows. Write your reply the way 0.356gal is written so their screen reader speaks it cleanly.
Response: 69264.6gal
